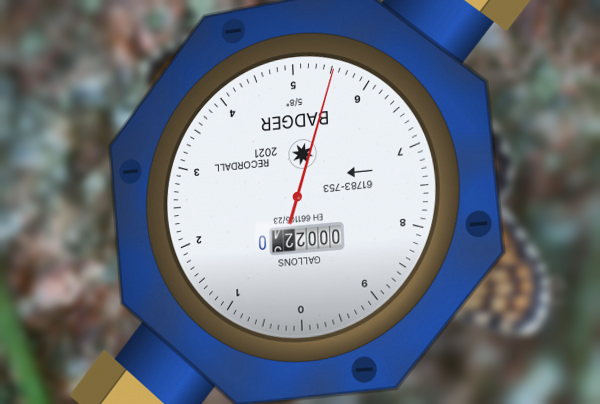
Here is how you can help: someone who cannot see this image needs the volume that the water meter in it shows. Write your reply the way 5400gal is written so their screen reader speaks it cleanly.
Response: 2235.5gal
